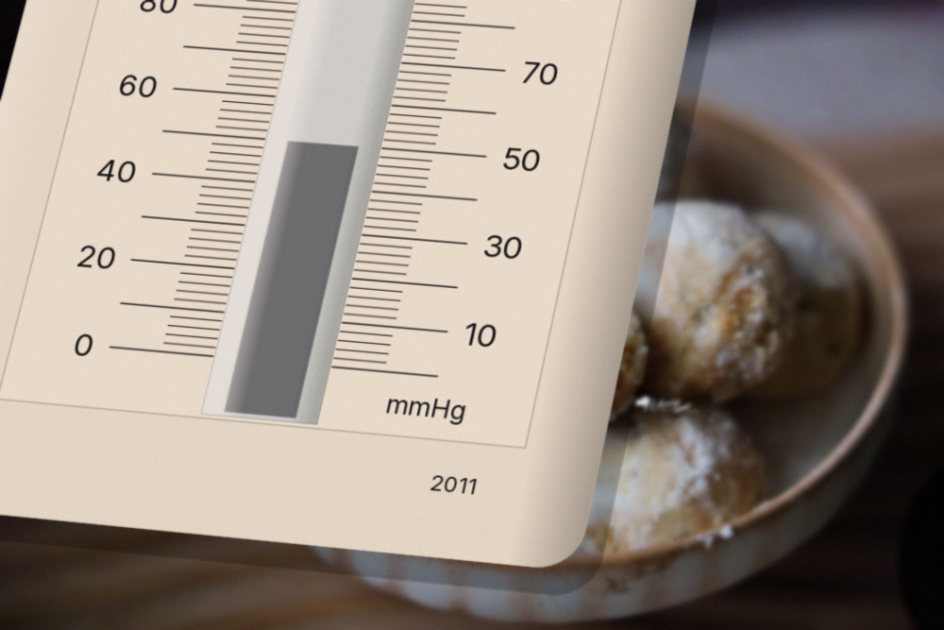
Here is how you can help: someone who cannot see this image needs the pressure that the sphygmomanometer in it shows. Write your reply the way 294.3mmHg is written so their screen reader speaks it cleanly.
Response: 50mmHg
